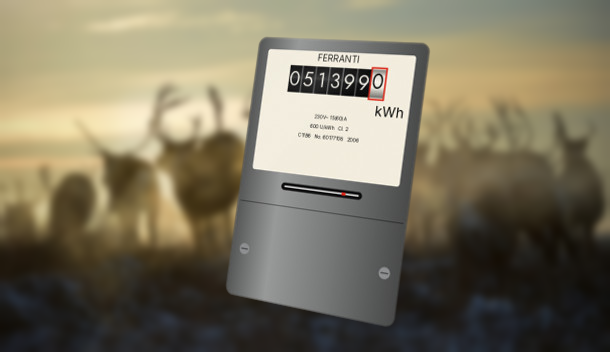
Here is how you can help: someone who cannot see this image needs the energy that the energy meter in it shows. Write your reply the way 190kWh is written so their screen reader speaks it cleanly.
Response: 51399.0kWh
